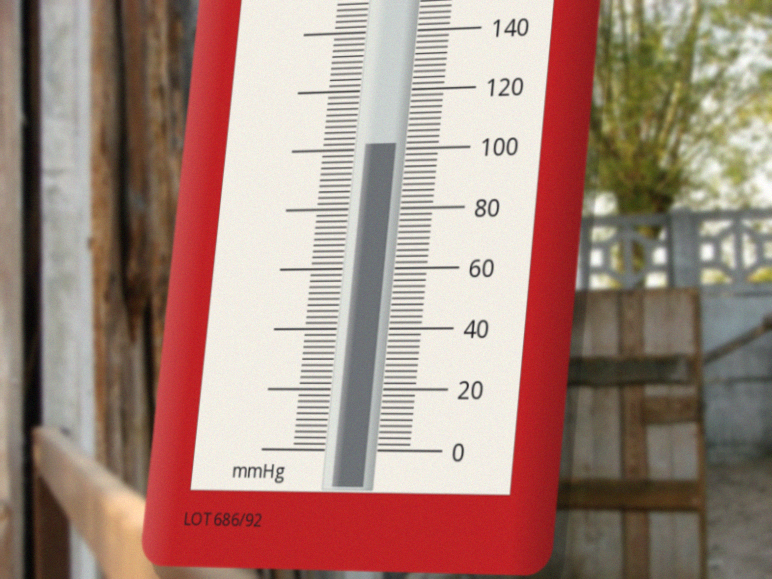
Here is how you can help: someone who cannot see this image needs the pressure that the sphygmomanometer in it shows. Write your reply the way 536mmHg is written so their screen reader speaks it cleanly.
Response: 102mmHg
